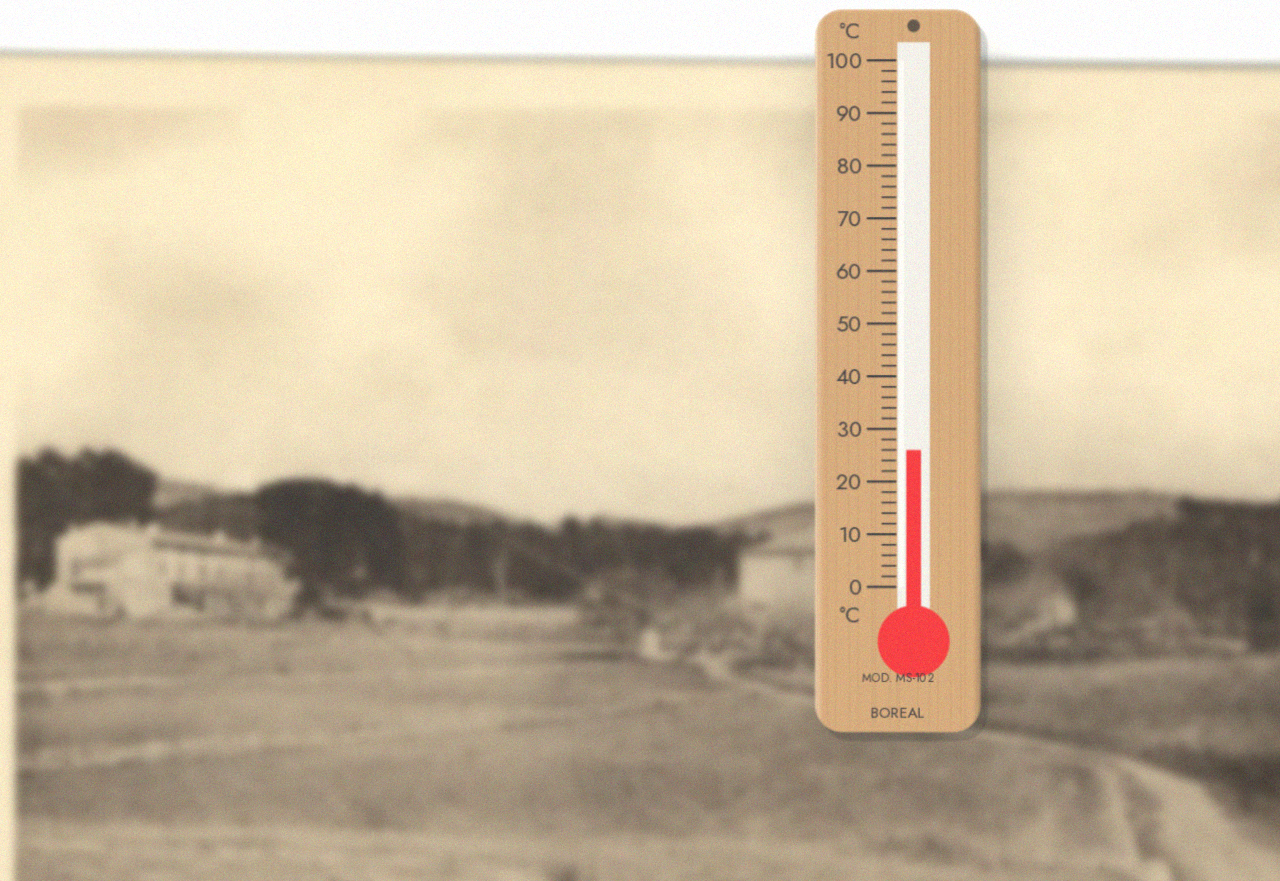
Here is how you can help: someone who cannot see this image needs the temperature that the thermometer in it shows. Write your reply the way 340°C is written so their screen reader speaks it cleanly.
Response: 26°C
